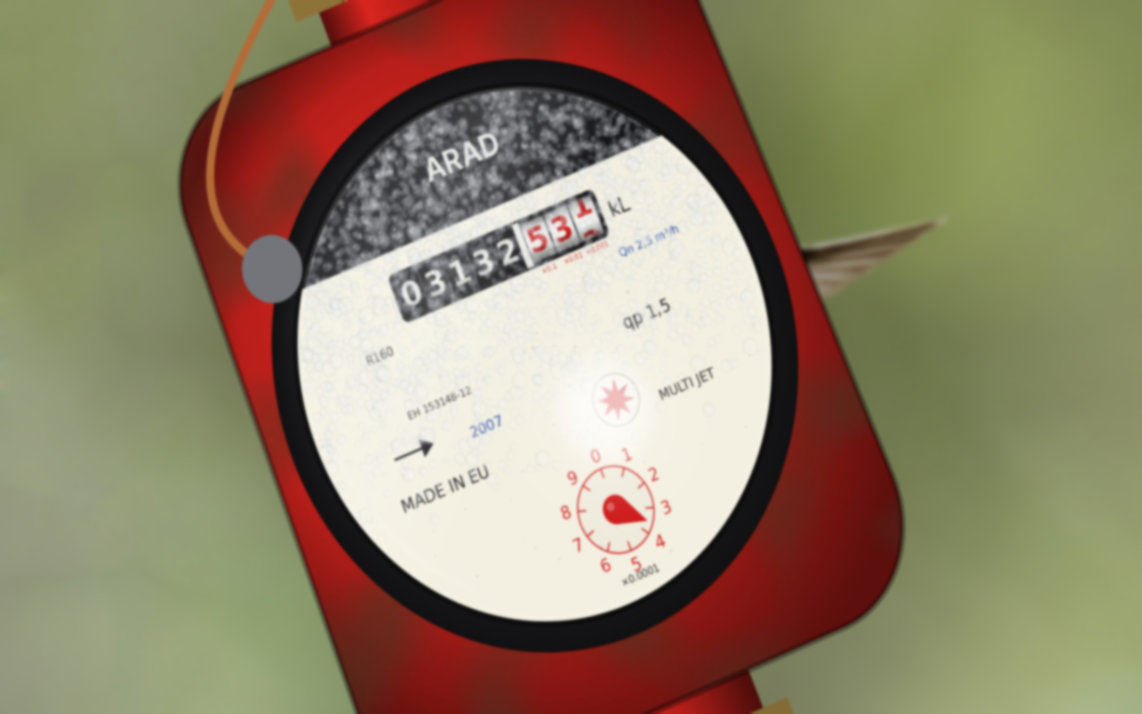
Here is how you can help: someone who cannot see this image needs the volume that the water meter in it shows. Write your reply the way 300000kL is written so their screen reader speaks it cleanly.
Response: 3132.5313kL
